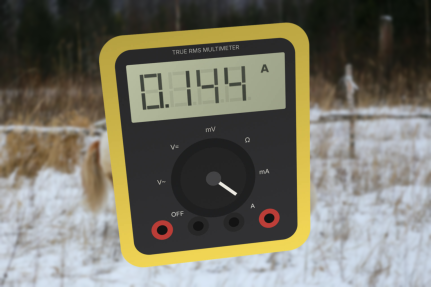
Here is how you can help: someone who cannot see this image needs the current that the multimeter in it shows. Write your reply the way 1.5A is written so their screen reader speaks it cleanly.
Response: 0.144A
